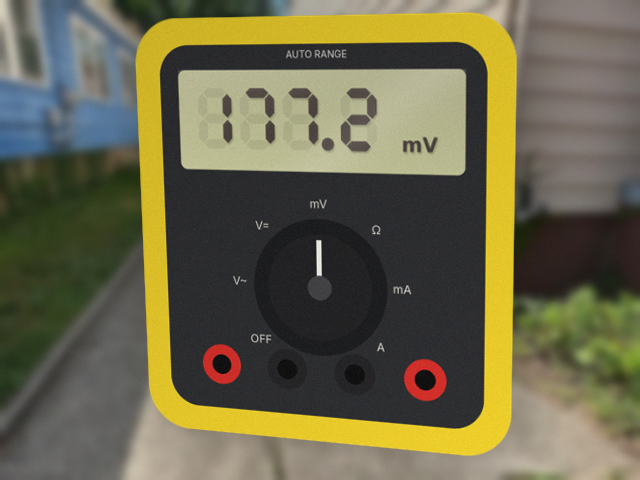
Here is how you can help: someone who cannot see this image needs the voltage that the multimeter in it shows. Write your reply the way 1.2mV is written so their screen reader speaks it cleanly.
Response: 177.2mV
